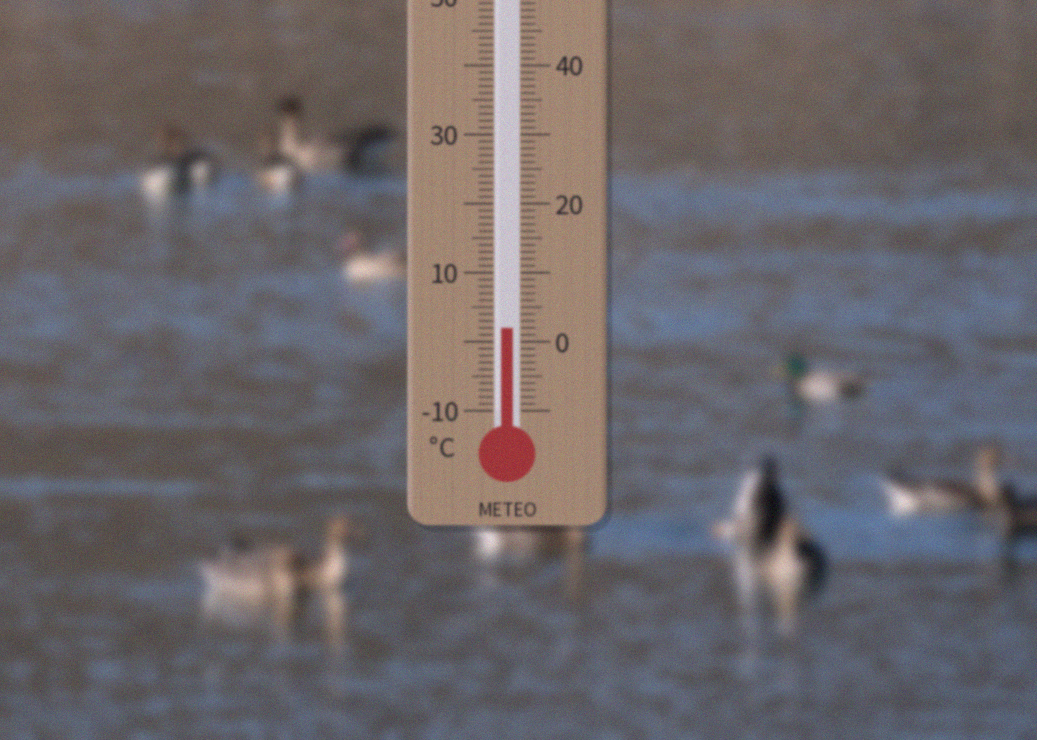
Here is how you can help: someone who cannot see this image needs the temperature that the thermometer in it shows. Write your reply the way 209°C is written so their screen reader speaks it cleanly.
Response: 2°C
